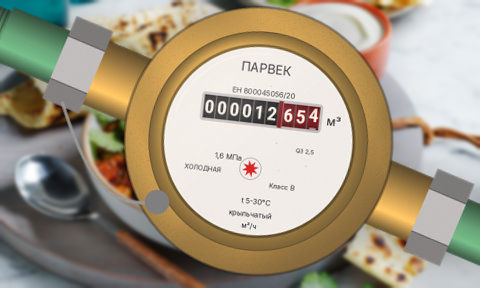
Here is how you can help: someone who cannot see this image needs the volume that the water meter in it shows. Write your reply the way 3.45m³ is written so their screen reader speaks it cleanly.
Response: 12.654m³
